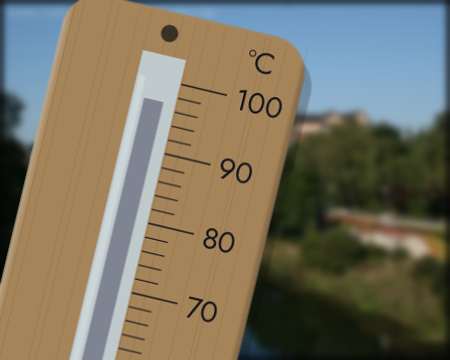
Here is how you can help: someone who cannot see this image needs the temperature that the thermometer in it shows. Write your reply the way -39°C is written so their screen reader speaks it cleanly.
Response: 97°C
